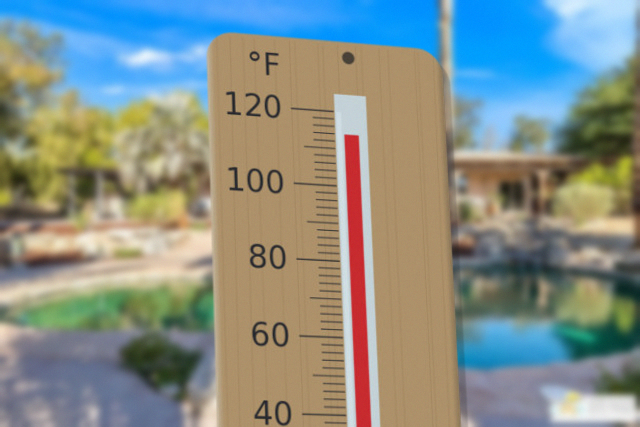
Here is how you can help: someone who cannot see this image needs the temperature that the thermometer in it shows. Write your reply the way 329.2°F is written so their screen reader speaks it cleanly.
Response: 114°F
